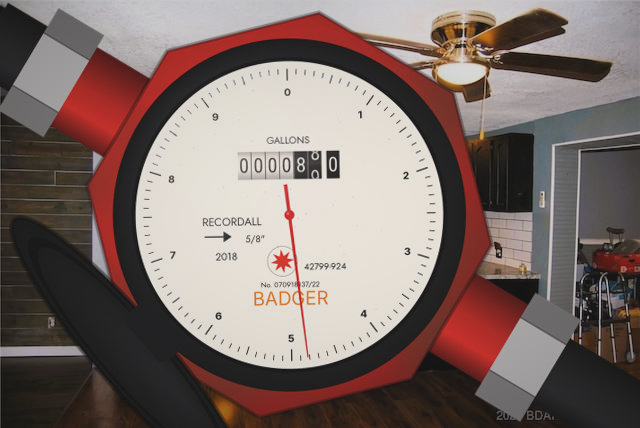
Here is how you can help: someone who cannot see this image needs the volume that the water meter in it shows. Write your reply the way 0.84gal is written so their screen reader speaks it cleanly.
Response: 884.8gal
